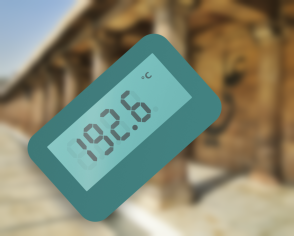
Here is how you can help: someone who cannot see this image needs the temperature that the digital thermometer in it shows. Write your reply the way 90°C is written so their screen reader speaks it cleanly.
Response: 192.6°C
